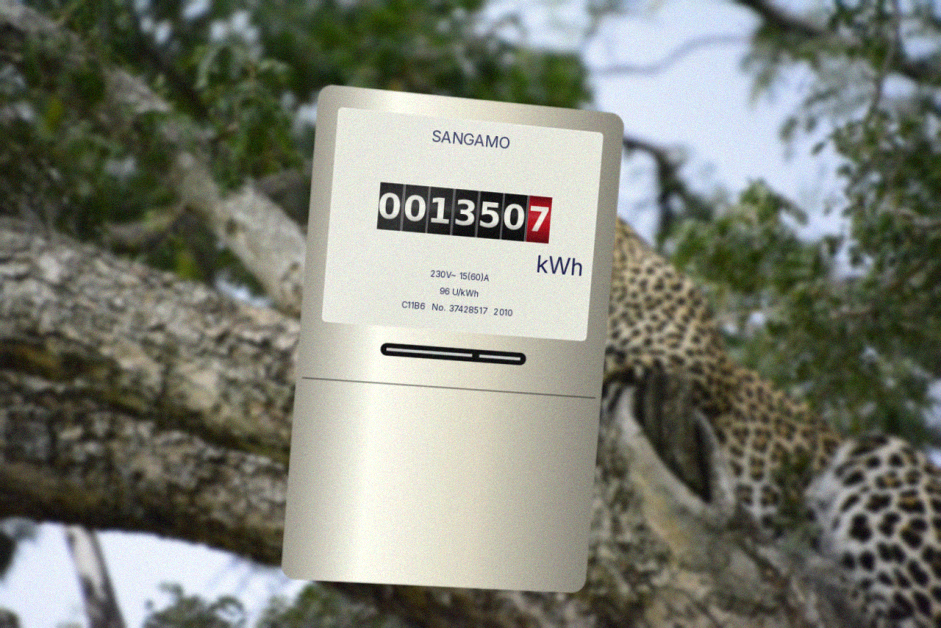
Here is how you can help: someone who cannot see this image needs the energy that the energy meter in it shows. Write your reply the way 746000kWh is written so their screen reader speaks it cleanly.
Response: 1350.7kWh
